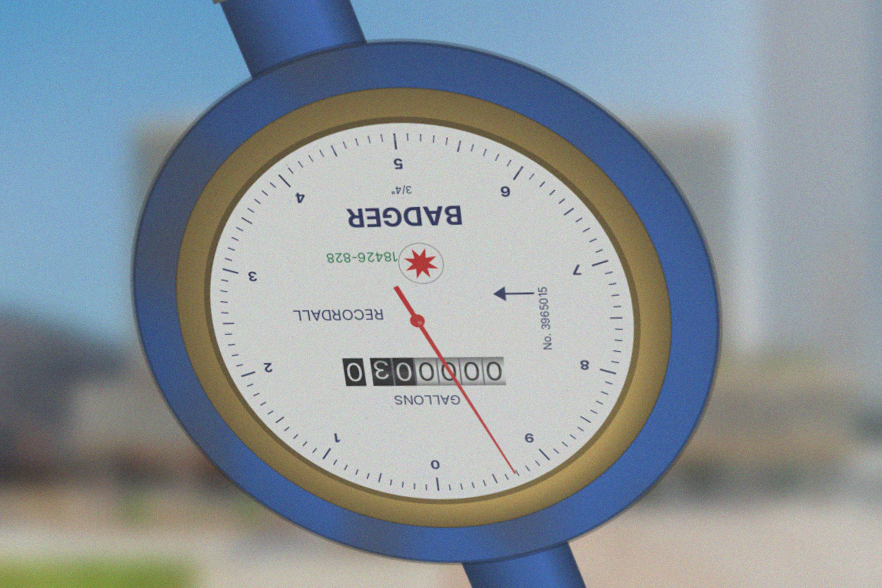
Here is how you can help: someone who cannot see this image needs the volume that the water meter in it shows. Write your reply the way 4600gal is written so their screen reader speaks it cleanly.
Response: 29.3gal
